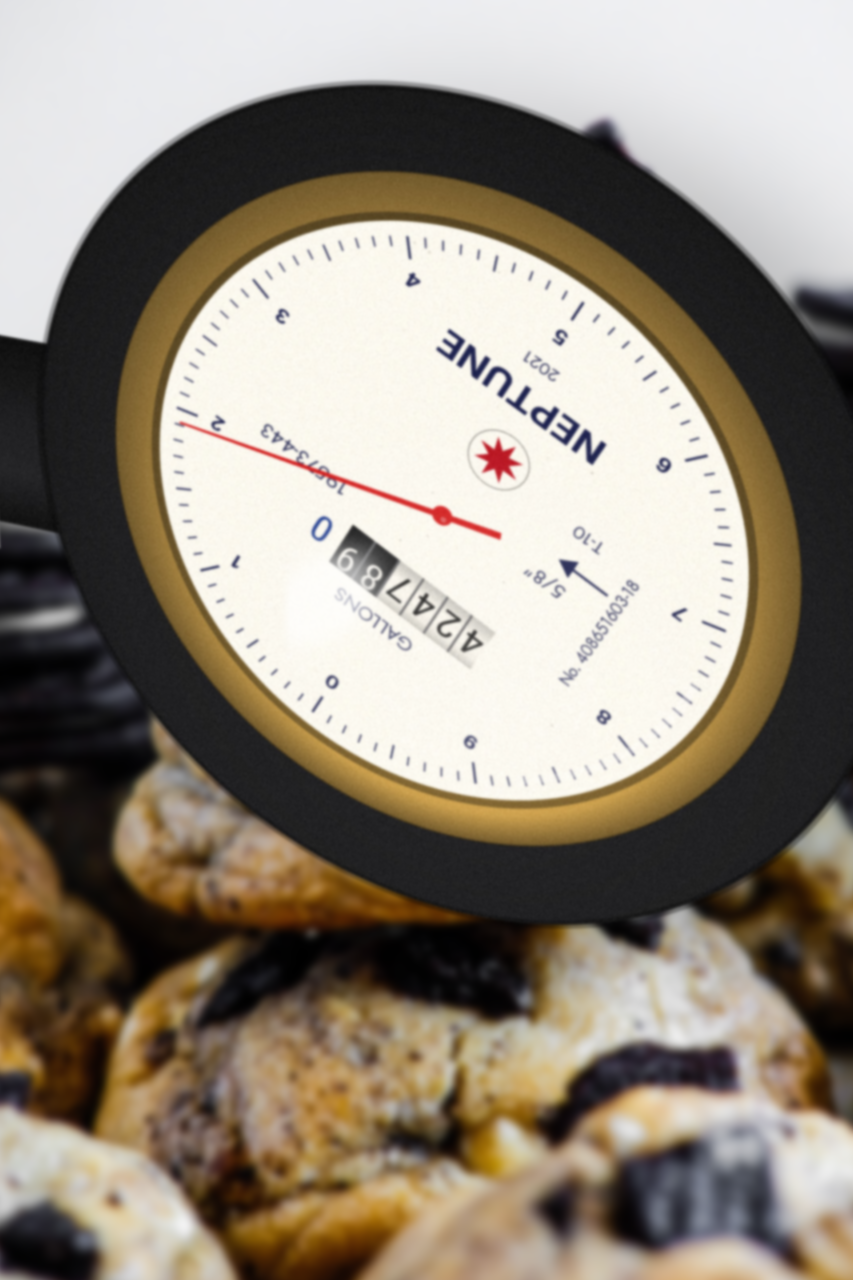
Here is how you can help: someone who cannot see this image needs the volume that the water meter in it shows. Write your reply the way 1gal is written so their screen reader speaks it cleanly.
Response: 4247891.9gal
